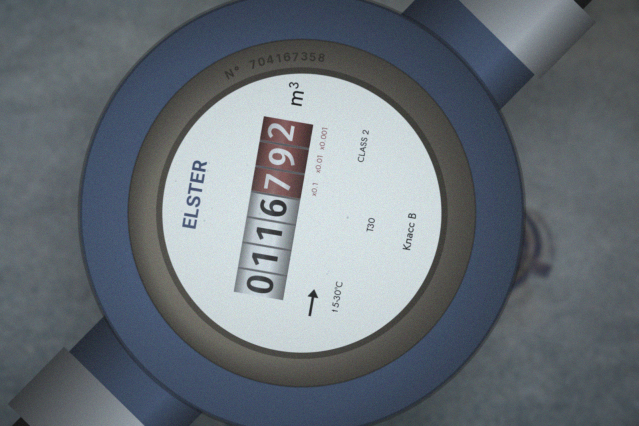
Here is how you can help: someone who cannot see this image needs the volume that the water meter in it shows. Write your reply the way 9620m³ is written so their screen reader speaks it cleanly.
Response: 116.792m³
